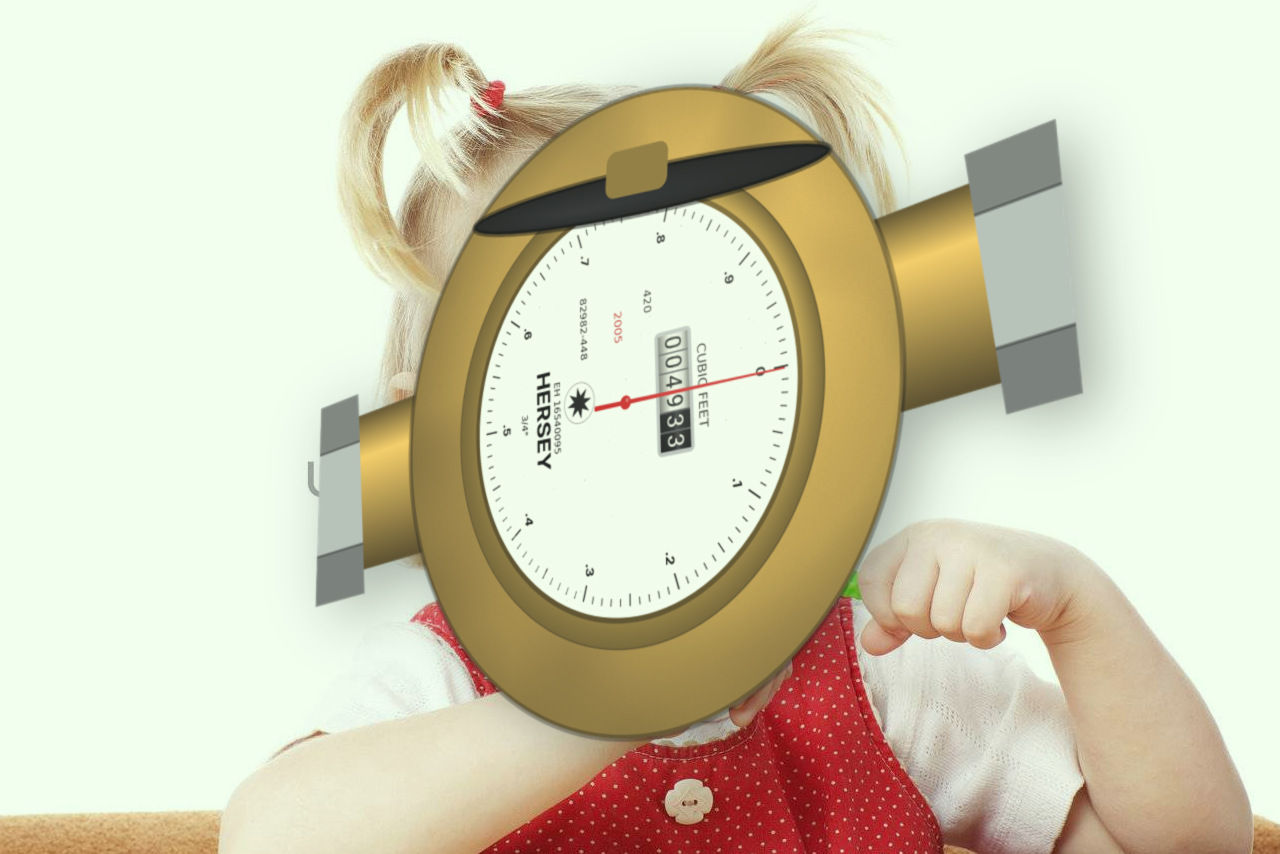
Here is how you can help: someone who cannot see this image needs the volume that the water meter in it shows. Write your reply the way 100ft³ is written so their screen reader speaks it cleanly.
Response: 4933.00ft³
